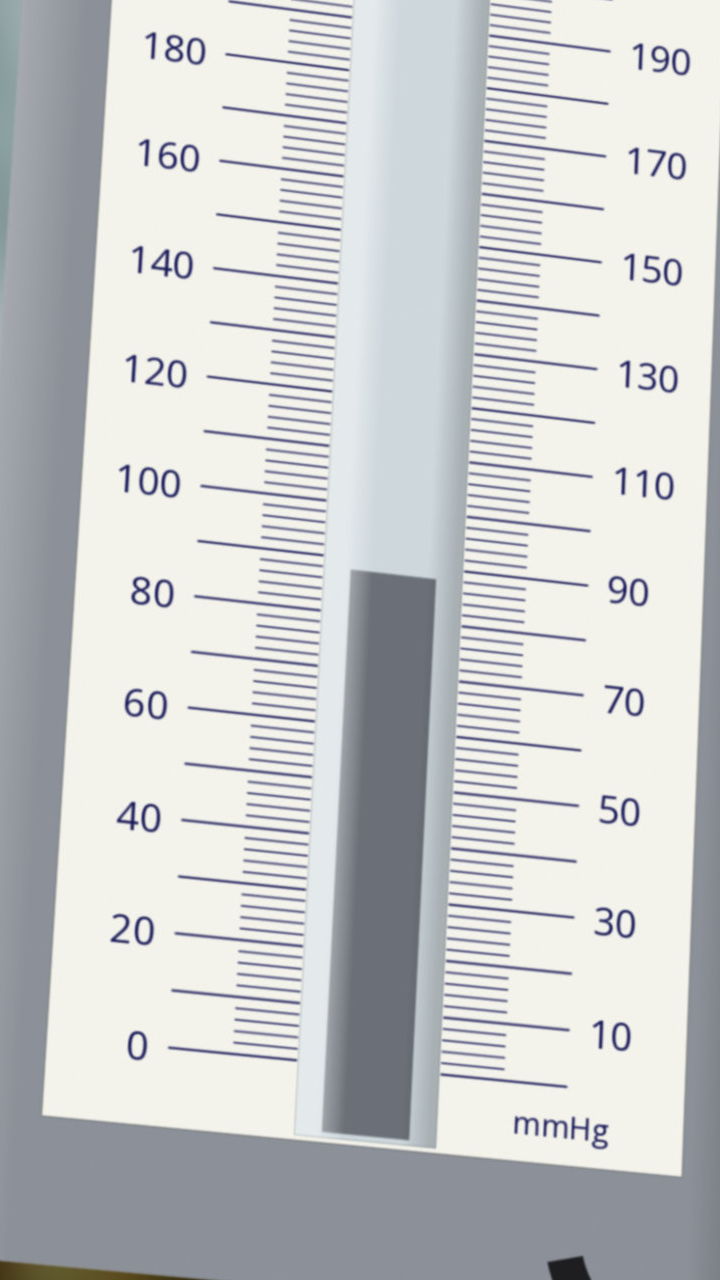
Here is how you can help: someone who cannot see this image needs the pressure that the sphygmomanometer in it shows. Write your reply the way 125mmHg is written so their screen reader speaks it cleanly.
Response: 88mmHg
